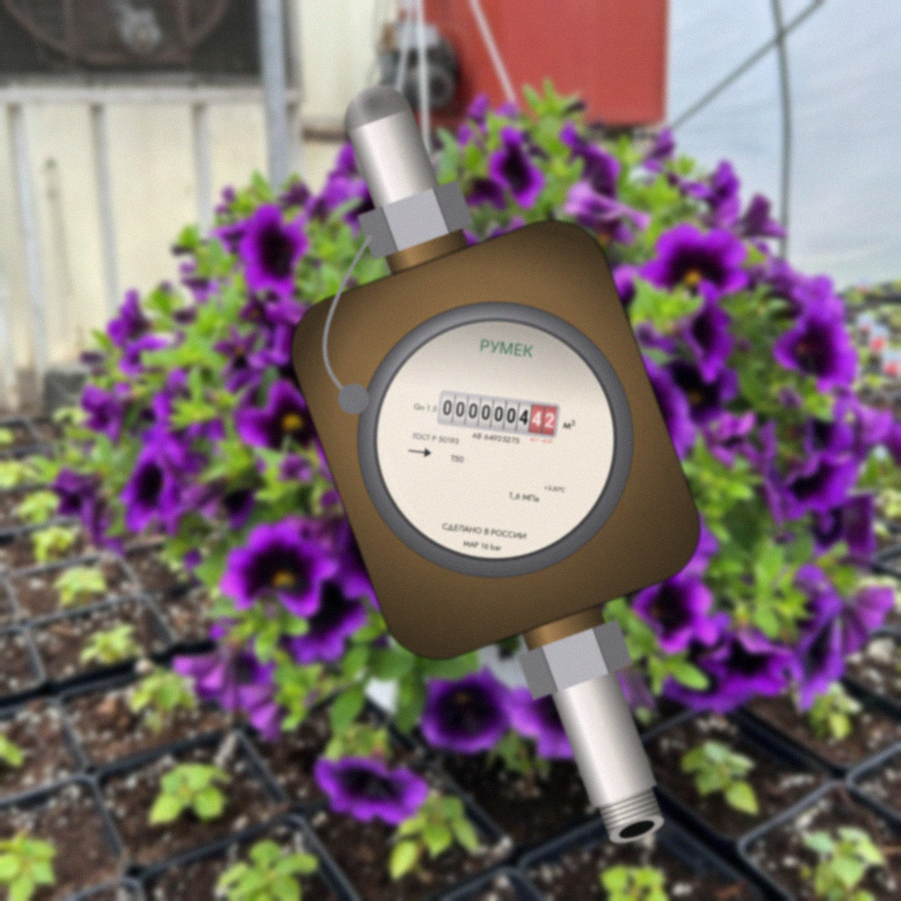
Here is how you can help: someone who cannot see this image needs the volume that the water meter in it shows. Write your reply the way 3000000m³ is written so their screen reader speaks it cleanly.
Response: 4.42m³
